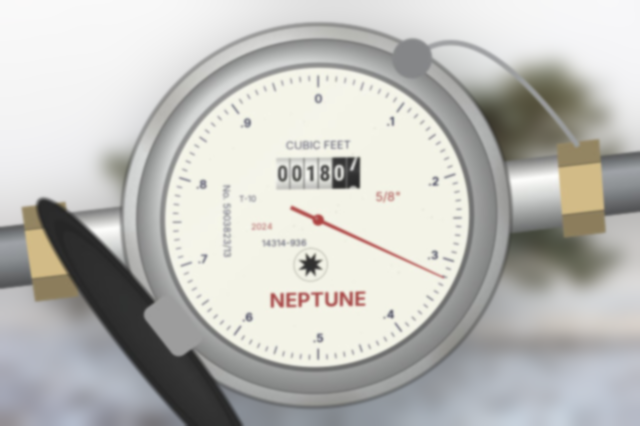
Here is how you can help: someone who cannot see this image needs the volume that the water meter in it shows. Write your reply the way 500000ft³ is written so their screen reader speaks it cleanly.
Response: 1807.32ft³
